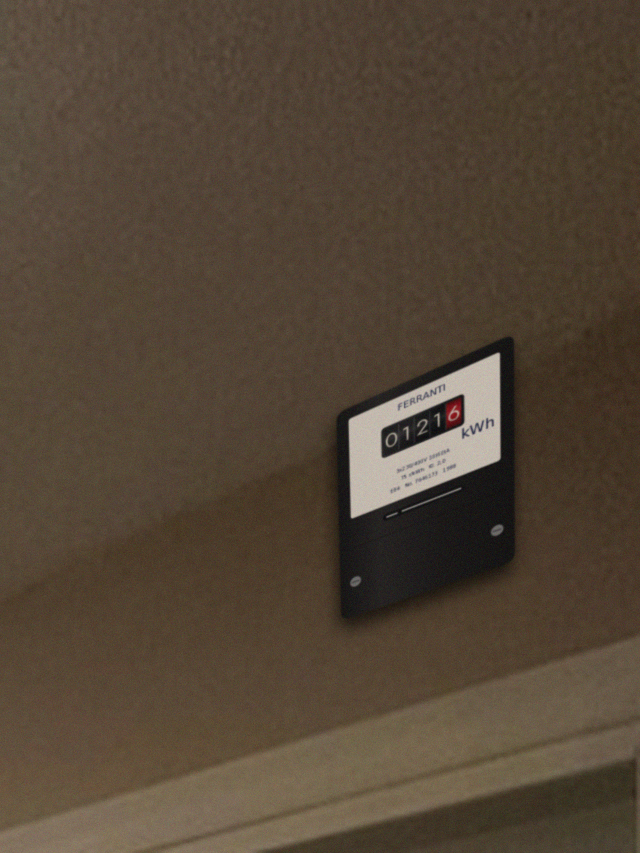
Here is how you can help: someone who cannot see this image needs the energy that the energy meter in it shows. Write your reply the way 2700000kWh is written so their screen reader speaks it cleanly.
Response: 121.6kWh
